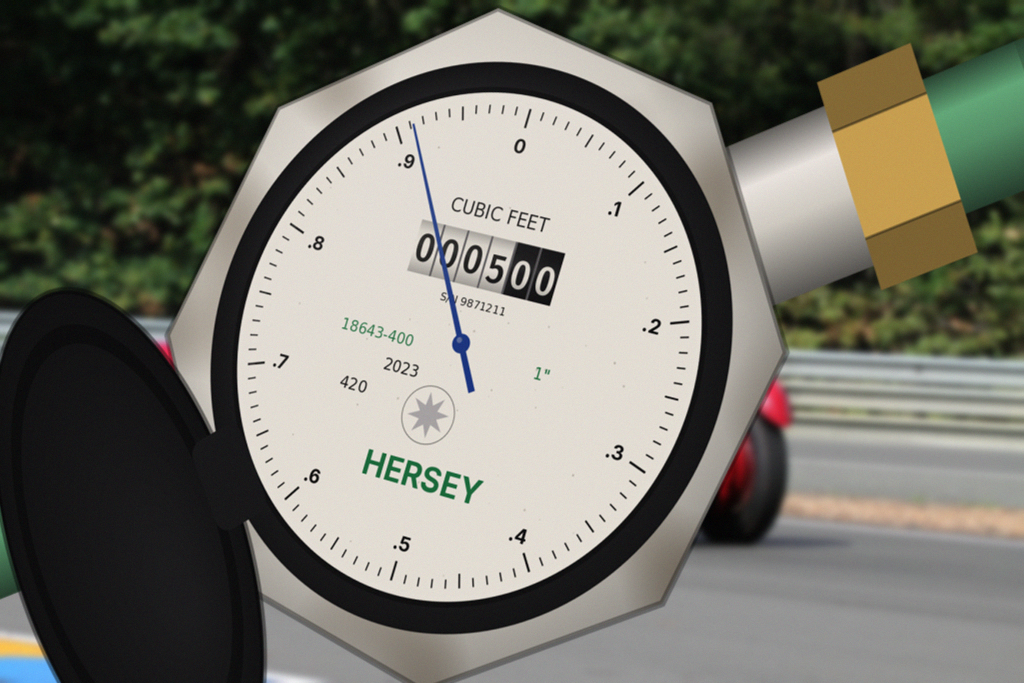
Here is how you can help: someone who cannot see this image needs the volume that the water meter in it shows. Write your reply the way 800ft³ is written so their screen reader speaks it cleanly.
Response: 499.91ft³
